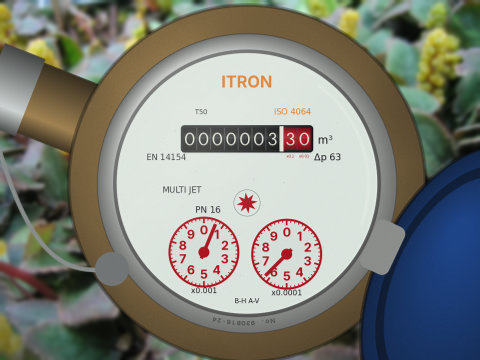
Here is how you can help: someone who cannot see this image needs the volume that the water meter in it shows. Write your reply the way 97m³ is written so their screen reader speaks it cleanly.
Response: 3.3006m³
